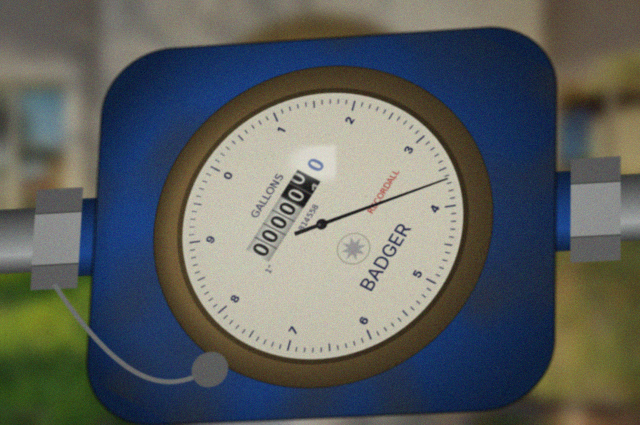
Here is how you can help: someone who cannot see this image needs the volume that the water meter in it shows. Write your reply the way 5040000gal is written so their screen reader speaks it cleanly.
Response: 3.6gal
